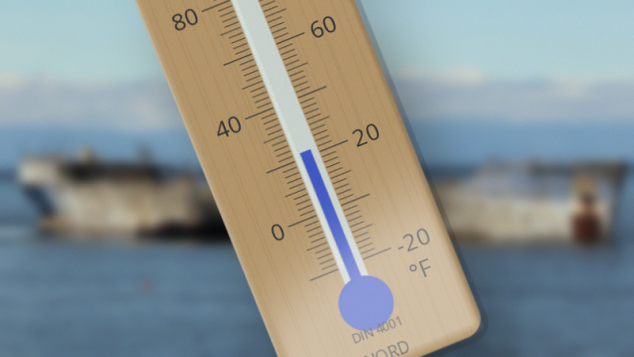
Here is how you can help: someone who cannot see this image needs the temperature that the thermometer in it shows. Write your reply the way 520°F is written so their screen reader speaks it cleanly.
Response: 22°F
